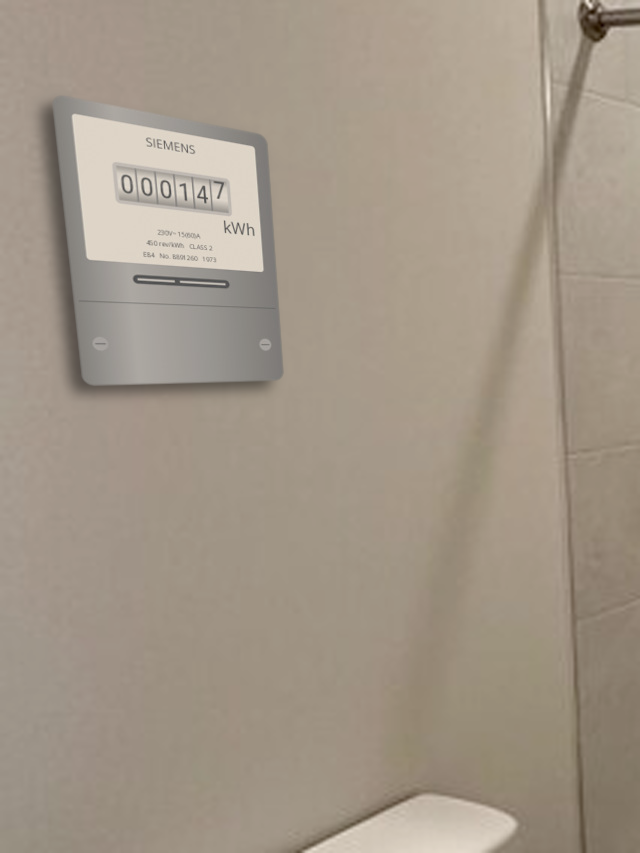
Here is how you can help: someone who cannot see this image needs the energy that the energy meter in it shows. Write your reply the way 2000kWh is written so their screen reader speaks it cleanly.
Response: 147kWh
